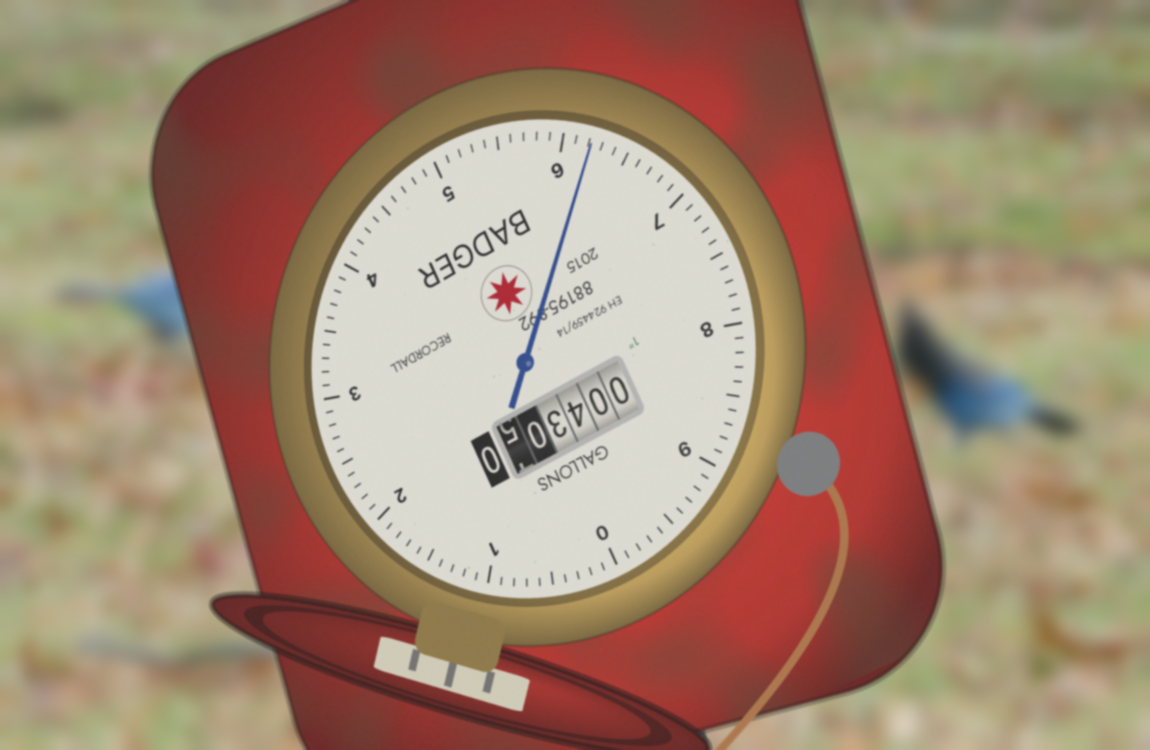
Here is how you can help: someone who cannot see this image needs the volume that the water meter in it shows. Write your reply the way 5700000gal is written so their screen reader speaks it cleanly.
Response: 43046.2gal
